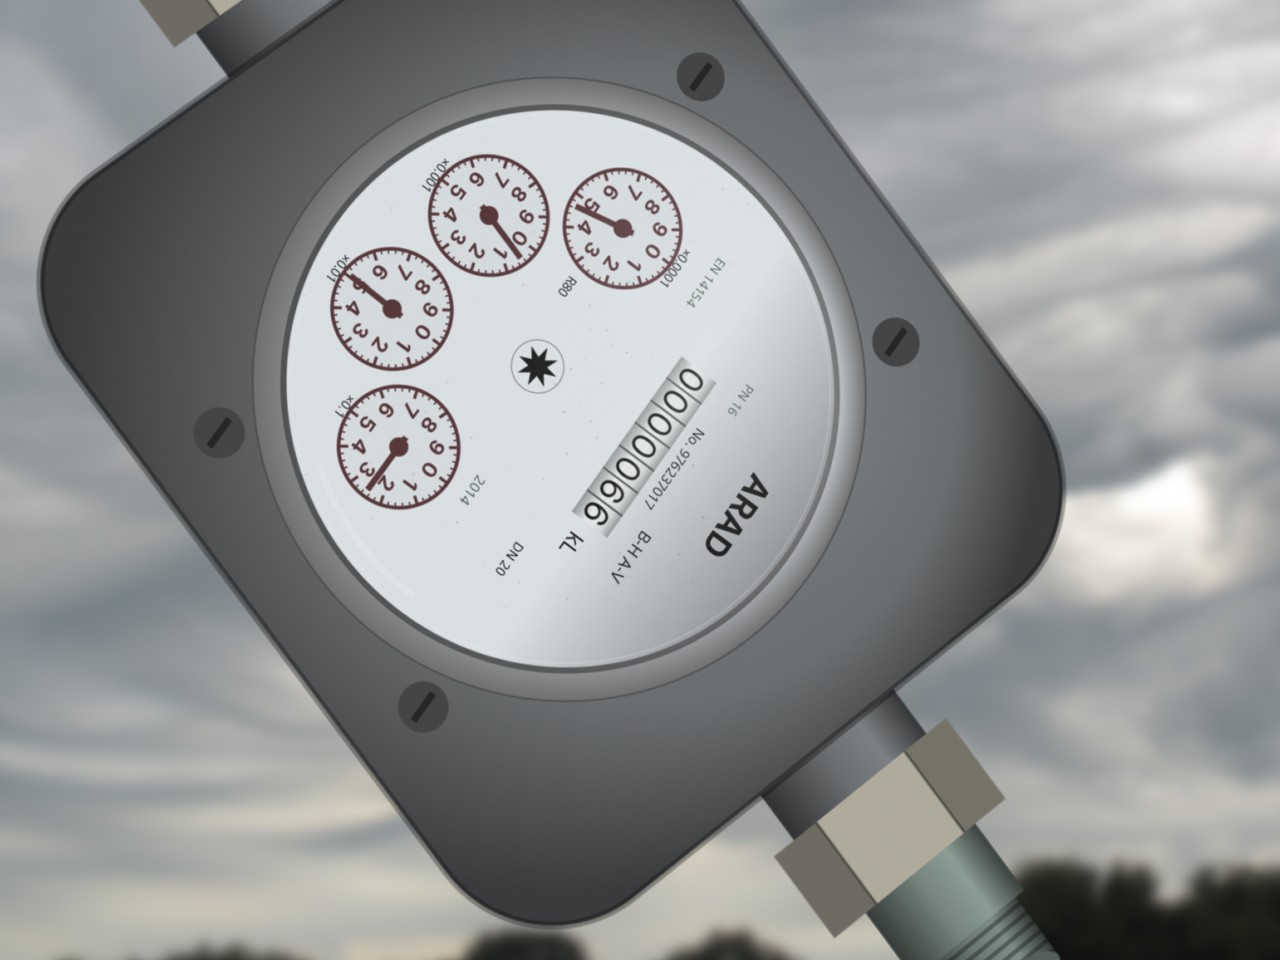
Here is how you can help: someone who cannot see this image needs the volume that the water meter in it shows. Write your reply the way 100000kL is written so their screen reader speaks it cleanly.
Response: 66.2504kL
